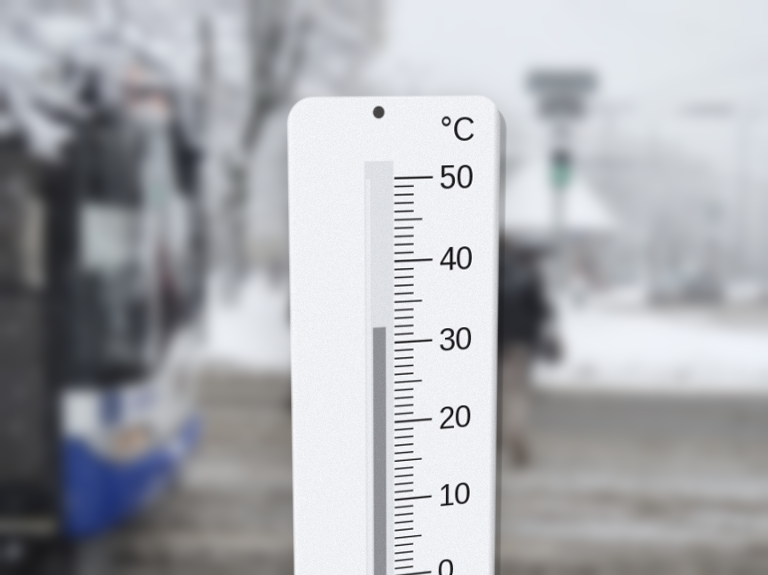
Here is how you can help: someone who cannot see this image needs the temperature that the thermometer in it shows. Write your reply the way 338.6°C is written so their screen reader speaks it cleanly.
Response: 32°C
